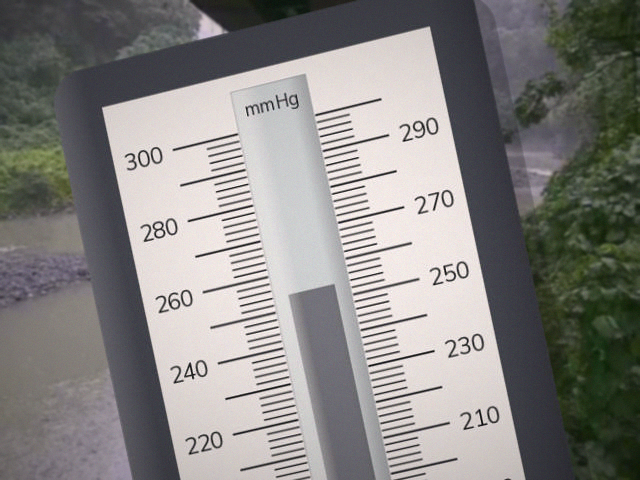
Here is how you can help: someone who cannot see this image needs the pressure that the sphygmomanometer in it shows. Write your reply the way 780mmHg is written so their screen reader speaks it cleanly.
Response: 254mmHg
